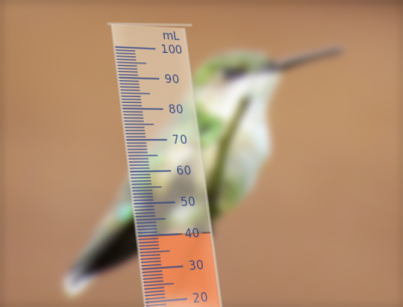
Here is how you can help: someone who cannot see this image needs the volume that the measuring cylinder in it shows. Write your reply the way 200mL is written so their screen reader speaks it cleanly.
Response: 40mL
